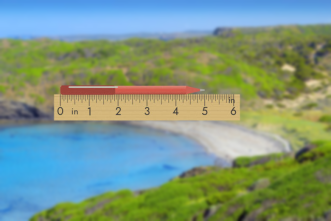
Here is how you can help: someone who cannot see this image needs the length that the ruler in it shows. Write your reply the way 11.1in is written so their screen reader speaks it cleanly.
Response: 5in
